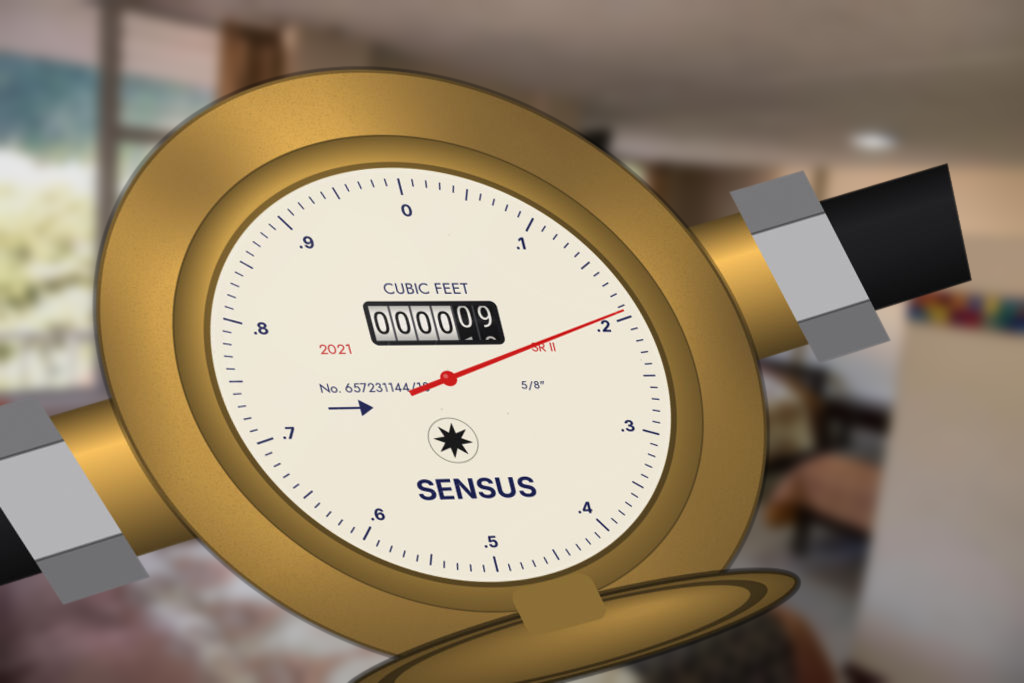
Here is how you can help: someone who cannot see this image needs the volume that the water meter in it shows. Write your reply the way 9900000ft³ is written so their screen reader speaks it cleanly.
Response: 9.19ft³
